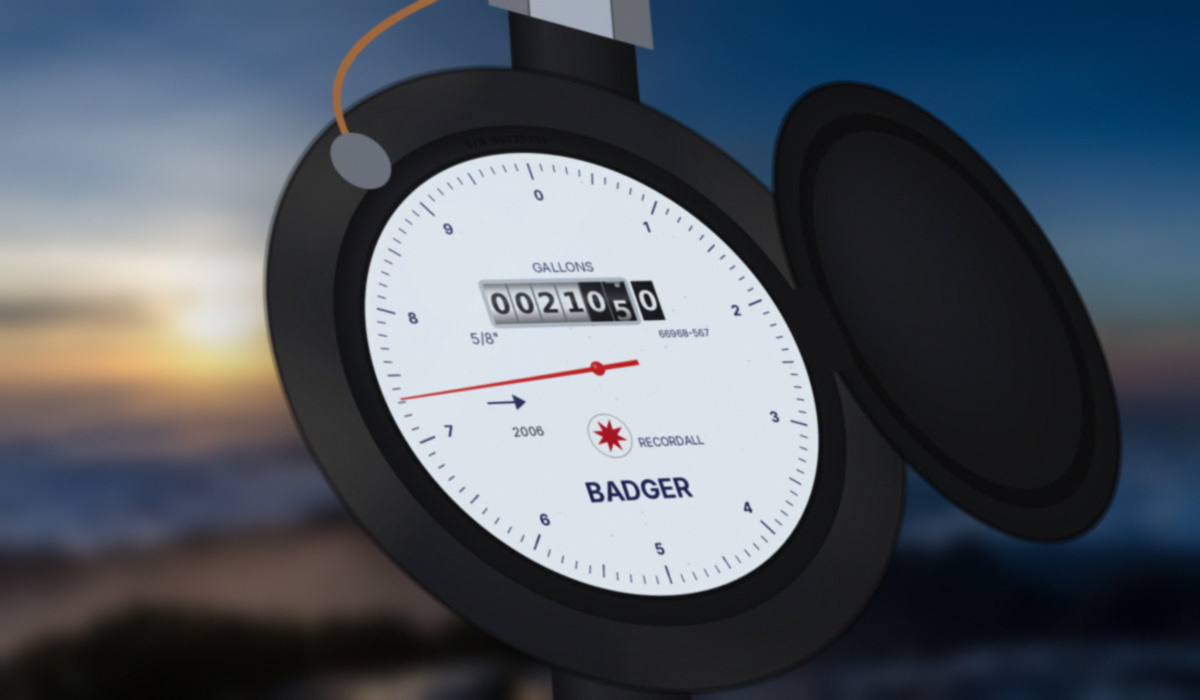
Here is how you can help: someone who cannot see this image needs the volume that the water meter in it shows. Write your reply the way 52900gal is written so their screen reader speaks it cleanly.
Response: 21047.3gal
